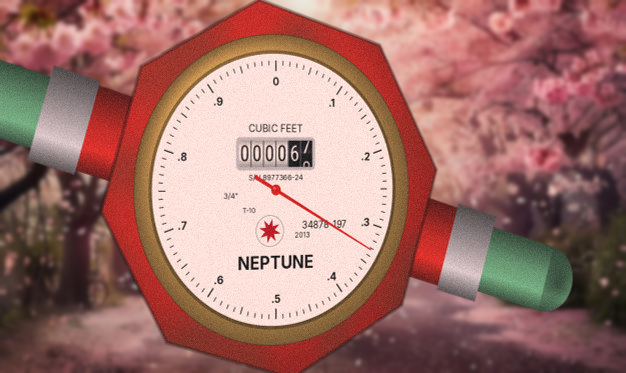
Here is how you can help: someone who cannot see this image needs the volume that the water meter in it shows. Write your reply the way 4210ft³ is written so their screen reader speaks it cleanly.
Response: 67.33ft³
